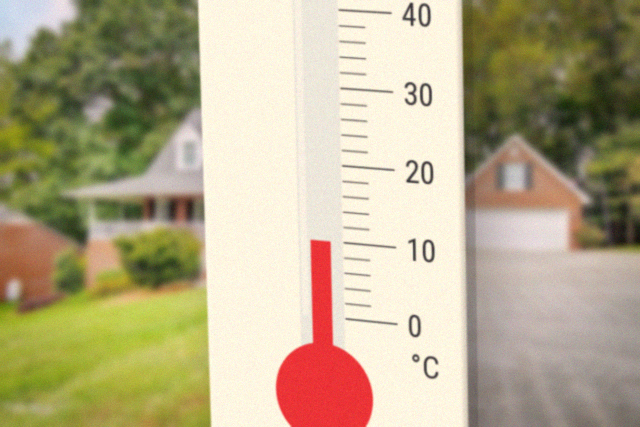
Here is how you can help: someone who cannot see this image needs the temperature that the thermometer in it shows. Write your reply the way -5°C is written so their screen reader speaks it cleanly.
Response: 10°C
